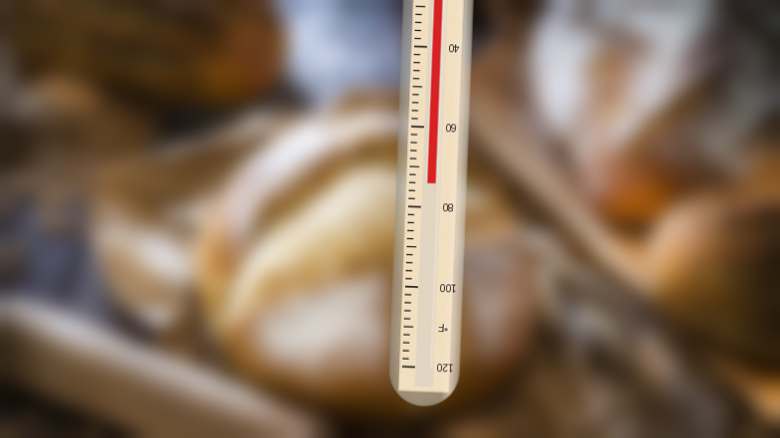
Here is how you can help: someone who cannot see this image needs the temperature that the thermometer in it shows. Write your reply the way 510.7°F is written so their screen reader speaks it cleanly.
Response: 74°F
